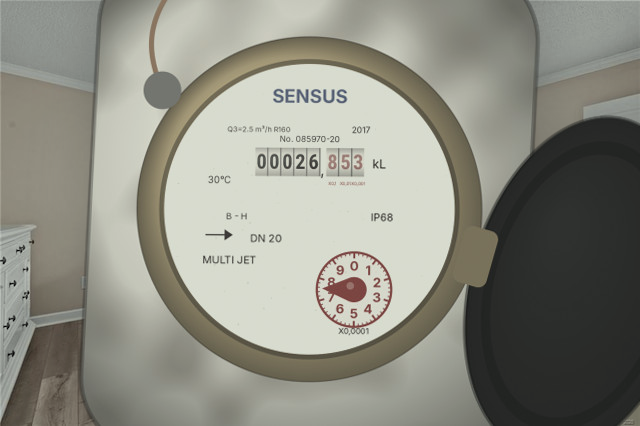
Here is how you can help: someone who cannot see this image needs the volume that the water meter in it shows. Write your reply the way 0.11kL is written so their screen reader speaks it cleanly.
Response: 26.8537kL
